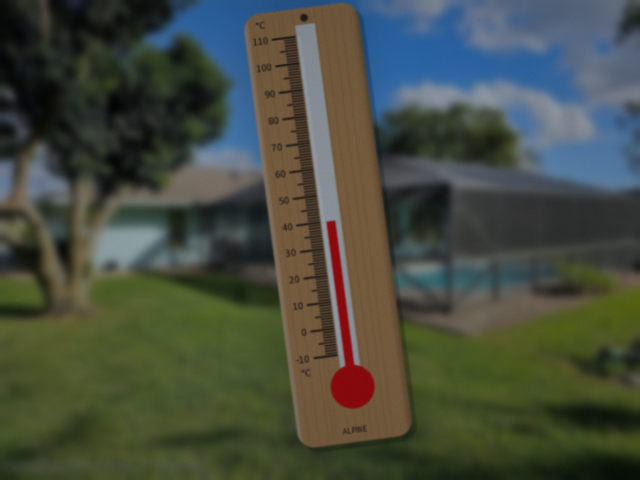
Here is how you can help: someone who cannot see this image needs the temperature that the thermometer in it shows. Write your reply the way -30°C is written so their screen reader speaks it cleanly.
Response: 40°C
